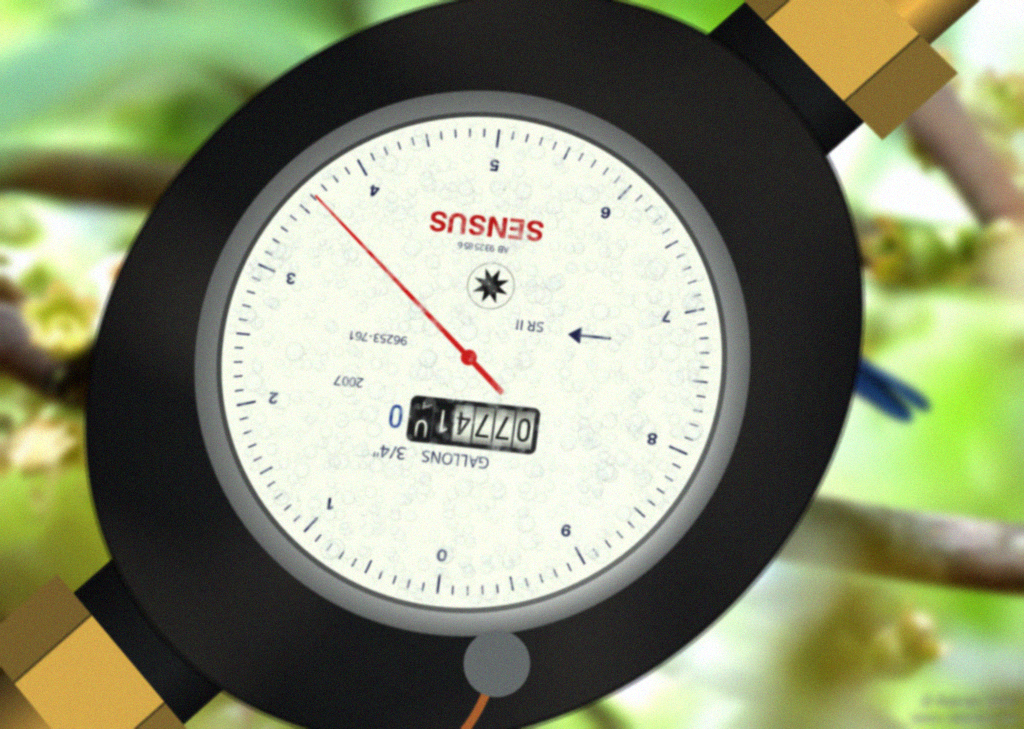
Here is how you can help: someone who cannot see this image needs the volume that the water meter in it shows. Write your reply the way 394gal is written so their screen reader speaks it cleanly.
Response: 774103.6gal
